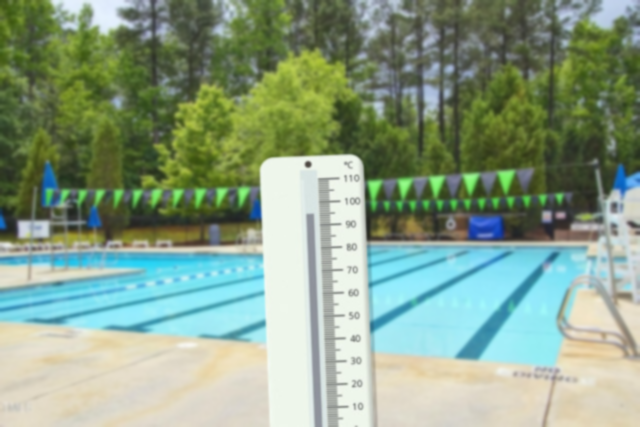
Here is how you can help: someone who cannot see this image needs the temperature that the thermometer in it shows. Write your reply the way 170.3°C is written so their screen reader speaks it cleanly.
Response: 95°C
